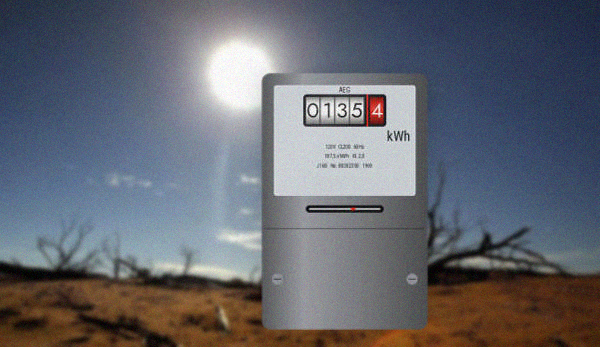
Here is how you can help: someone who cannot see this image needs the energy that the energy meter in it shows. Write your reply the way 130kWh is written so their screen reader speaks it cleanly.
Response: 135.4kWh
